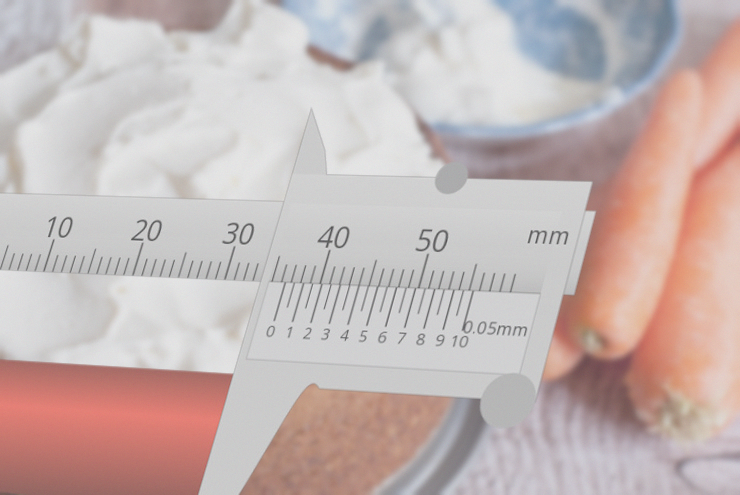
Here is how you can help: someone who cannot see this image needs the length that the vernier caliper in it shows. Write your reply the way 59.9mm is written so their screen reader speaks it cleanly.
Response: 36.4mm
